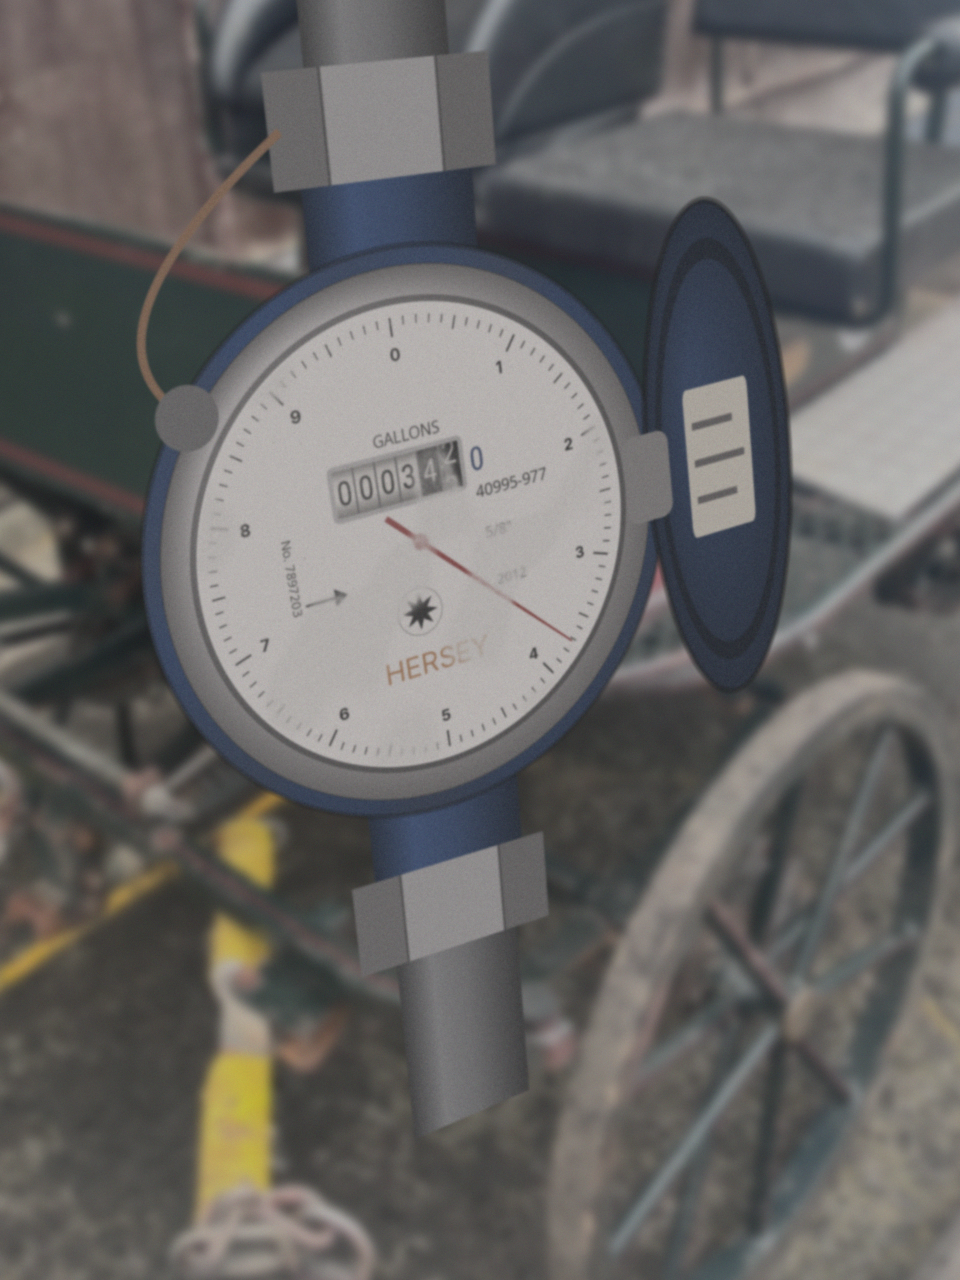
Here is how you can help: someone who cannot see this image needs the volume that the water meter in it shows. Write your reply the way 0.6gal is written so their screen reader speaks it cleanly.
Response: 3423.7gal
